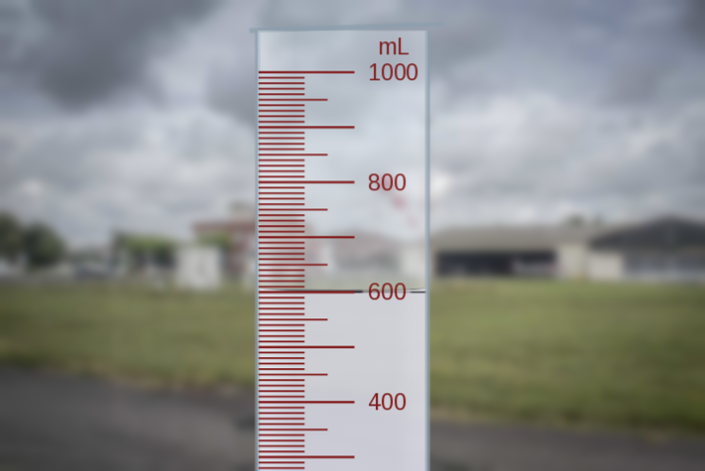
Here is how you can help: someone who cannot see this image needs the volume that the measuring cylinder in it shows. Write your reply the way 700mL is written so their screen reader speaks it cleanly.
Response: 600mL
